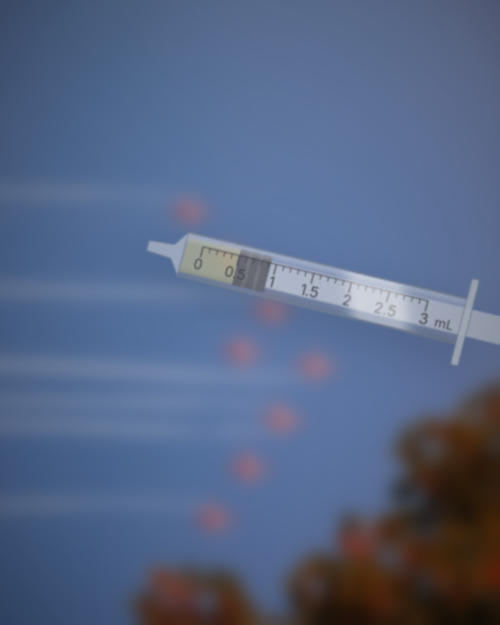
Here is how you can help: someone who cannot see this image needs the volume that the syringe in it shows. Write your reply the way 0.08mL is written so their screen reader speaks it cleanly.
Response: 0.5mL
